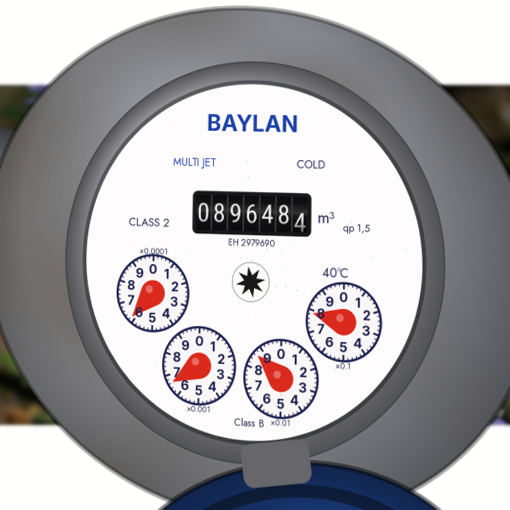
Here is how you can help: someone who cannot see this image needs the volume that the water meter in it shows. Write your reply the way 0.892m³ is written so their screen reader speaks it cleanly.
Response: 896483.7866m³
